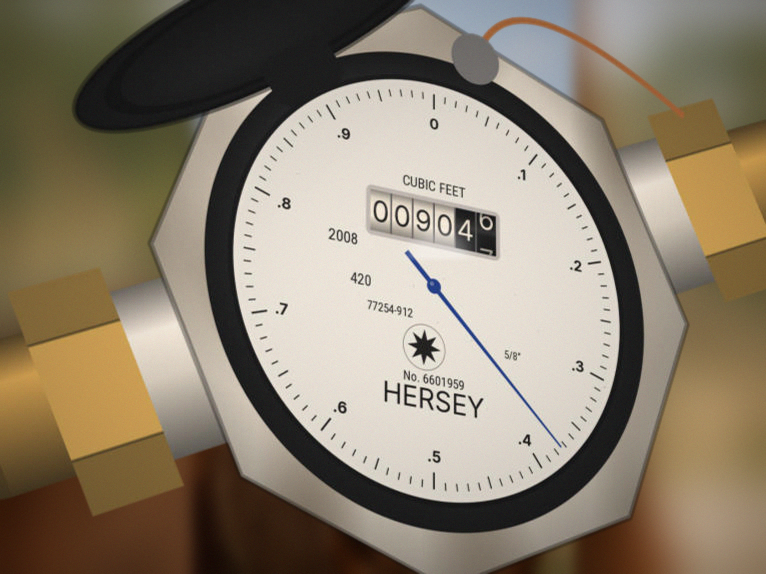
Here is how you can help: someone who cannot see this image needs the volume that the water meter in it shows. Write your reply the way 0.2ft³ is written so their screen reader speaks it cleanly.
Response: 9046.37ft³
